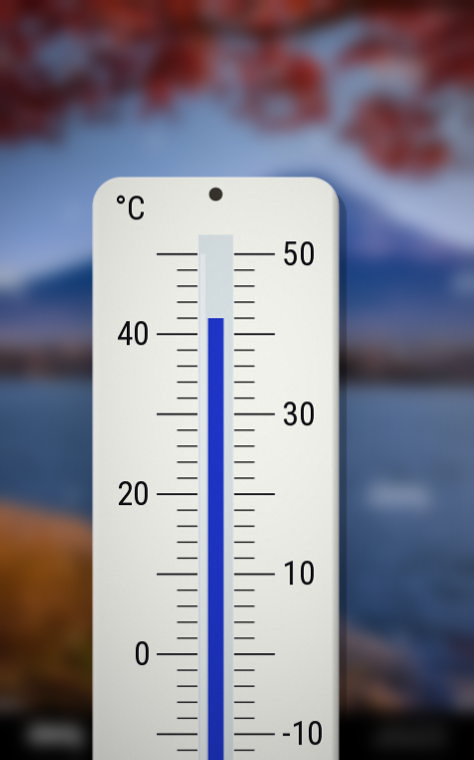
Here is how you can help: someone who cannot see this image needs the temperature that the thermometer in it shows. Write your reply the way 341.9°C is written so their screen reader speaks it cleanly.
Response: 42°C
